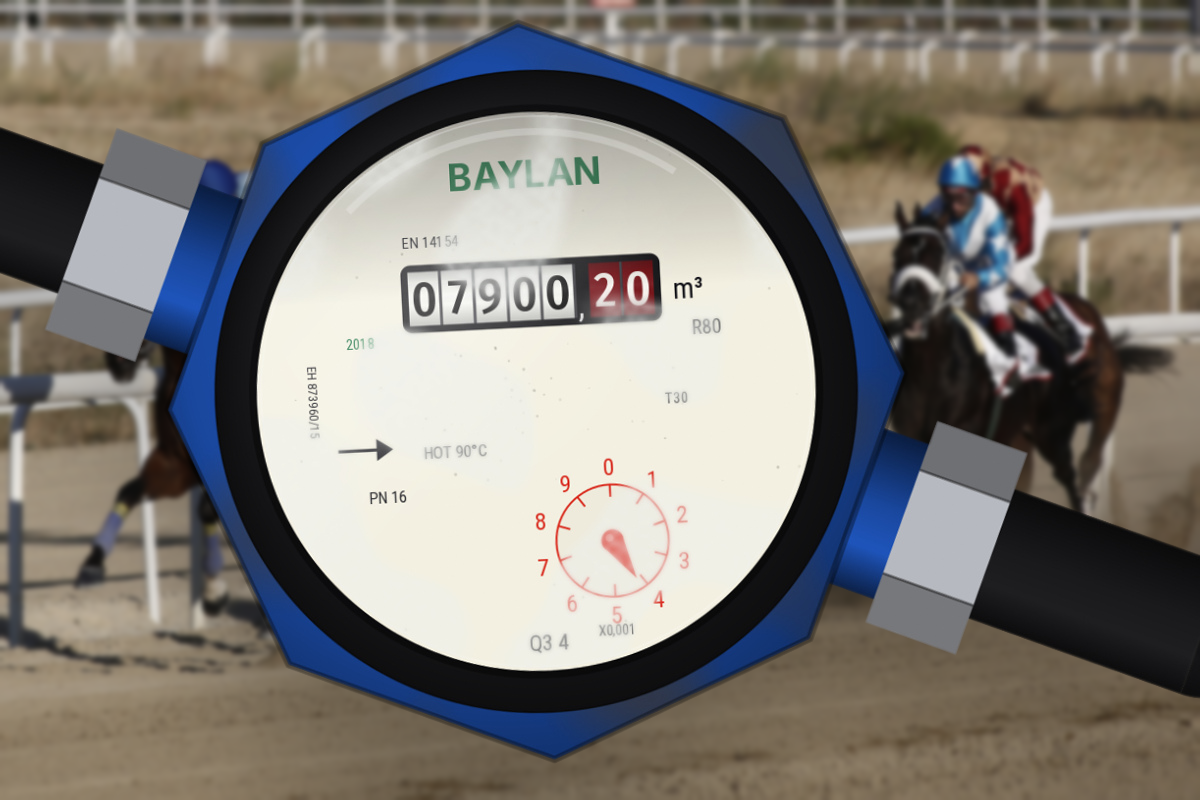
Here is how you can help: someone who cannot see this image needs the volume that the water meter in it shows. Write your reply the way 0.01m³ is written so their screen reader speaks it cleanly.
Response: 7900.204m³
